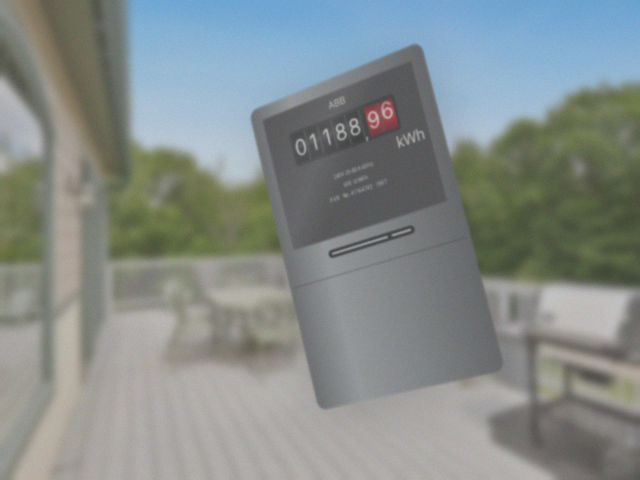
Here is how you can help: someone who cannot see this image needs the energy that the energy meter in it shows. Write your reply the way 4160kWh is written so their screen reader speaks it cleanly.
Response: 1188.96kWh
